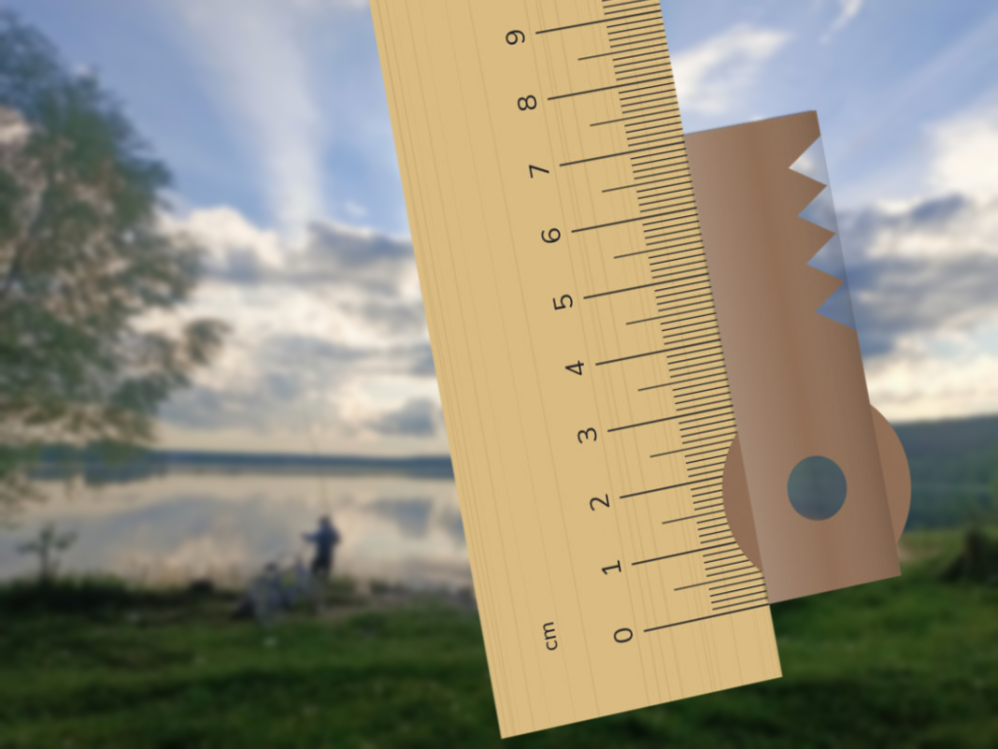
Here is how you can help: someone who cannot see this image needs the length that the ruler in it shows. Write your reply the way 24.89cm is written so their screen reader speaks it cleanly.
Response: 7.1cm
